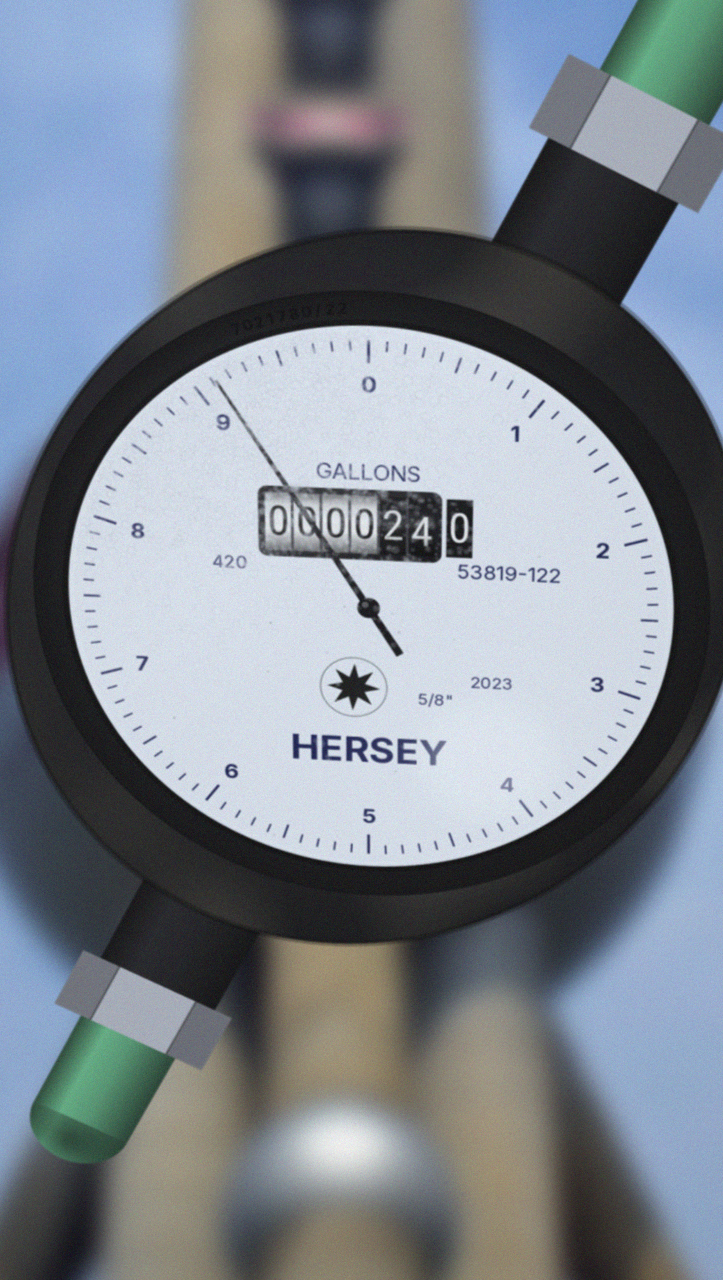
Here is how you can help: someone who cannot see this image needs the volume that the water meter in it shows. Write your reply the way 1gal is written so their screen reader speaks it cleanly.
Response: 239.1gal
